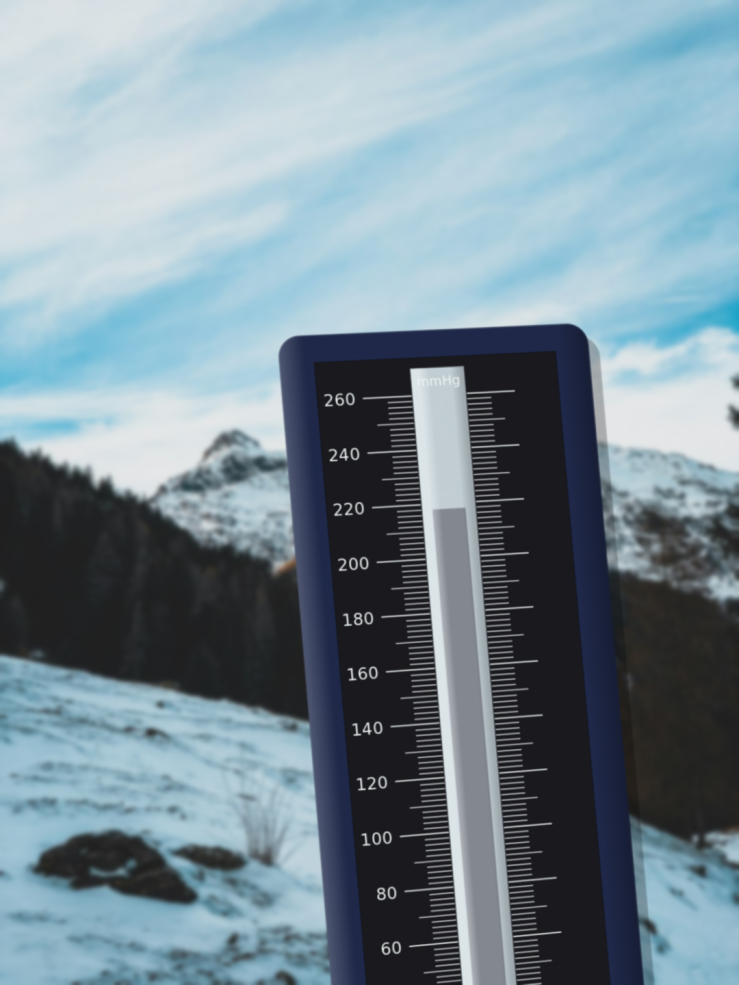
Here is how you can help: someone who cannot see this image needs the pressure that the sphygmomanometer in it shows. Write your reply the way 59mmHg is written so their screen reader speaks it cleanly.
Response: 218mmHg
